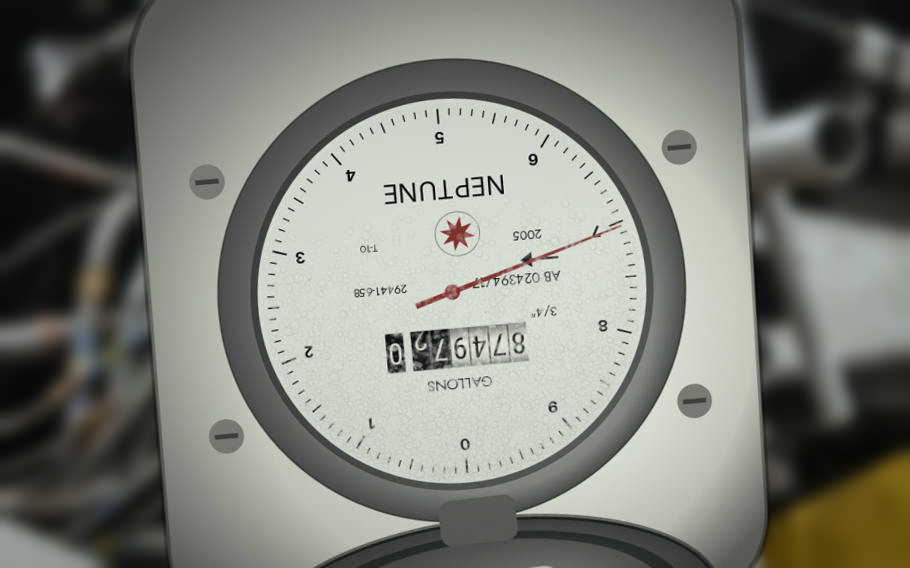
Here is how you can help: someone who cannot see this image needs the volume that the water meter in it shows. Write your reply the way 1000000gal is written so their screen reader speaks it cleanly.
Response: 8749717.0gal
